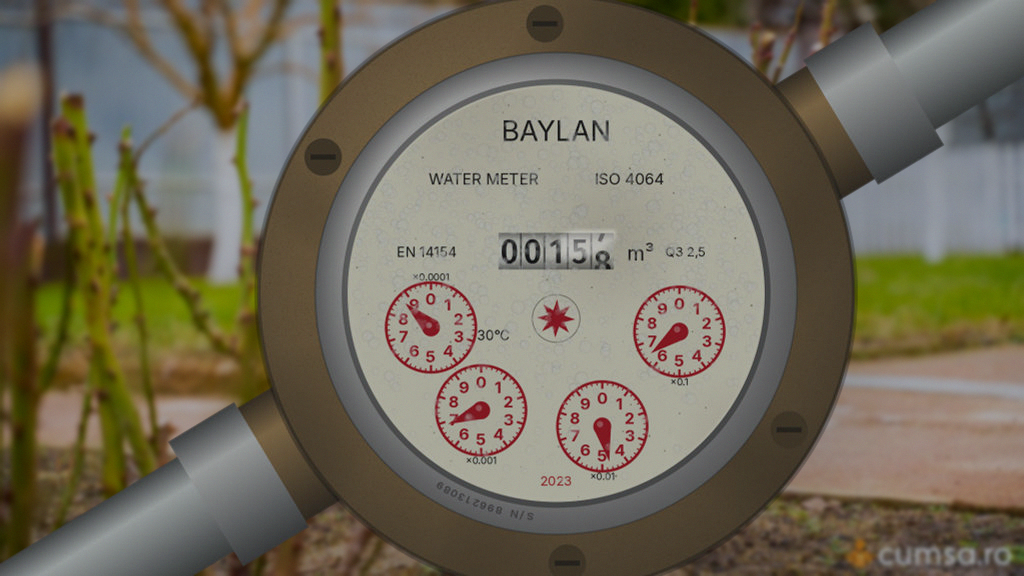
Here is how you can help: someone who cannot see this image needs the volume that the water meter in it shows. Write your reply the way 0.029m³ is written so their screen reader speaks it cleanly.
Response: 157.6468m³
